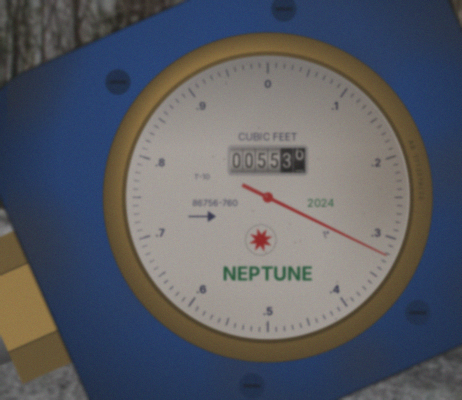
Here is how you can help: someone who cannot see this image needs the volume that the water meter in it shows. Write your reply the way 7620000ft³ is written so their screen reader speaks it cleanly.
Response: 5536.32ft³
